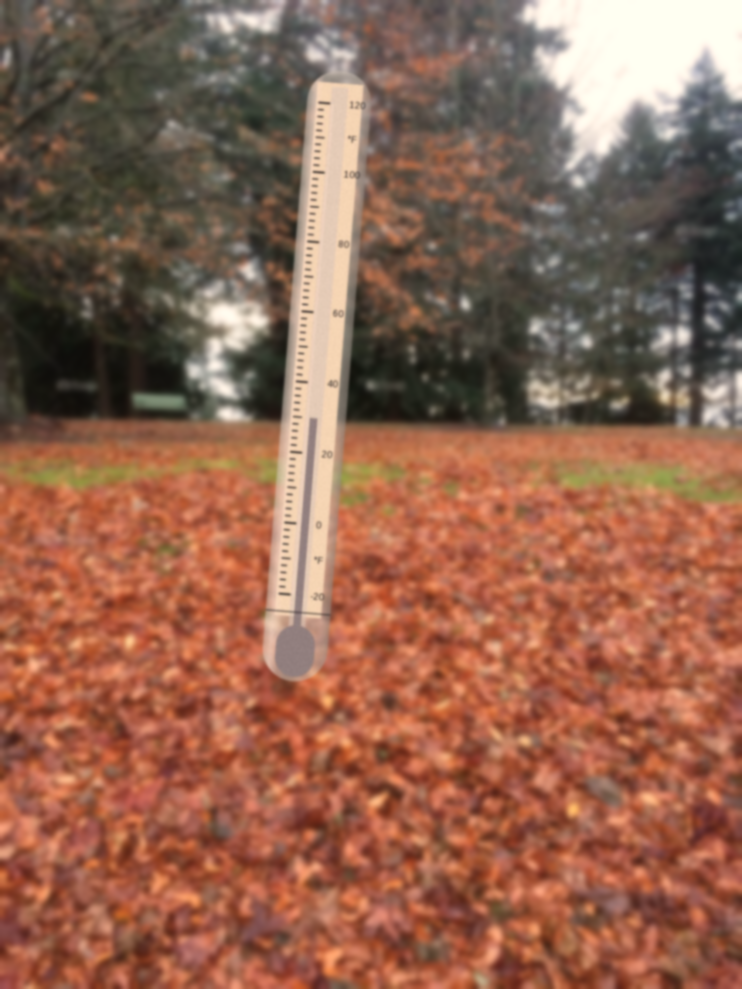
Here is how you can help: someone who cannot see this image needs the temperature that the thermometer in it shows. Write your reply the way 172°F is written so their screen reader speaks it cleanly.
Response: 30°F
